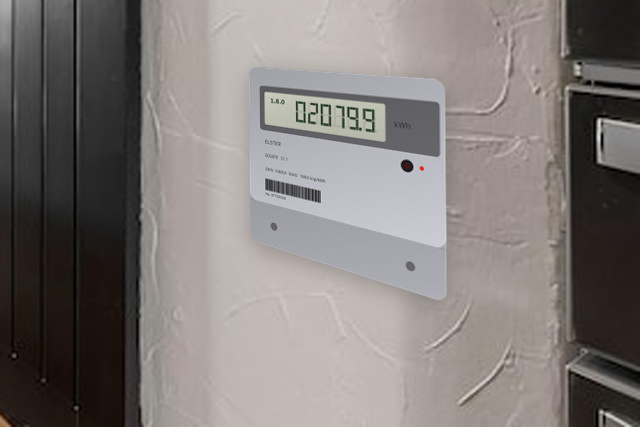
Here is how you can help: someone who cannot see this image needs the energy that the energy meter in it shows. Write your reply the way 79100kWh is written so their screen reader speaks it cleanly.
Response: 2079.9kWh
